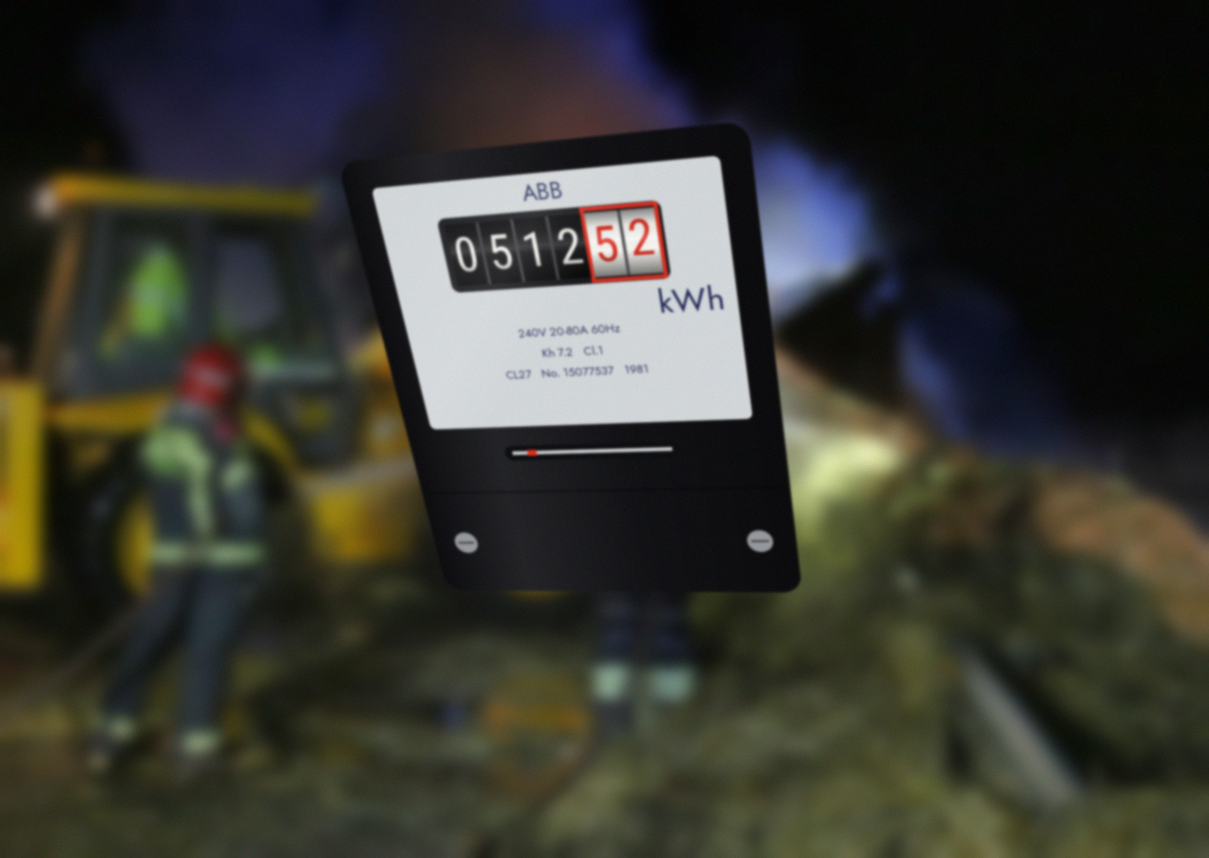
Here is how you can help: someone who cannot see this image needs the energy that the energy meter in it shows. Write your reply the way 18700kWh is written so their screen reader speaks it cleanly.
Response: 512.52kWh
